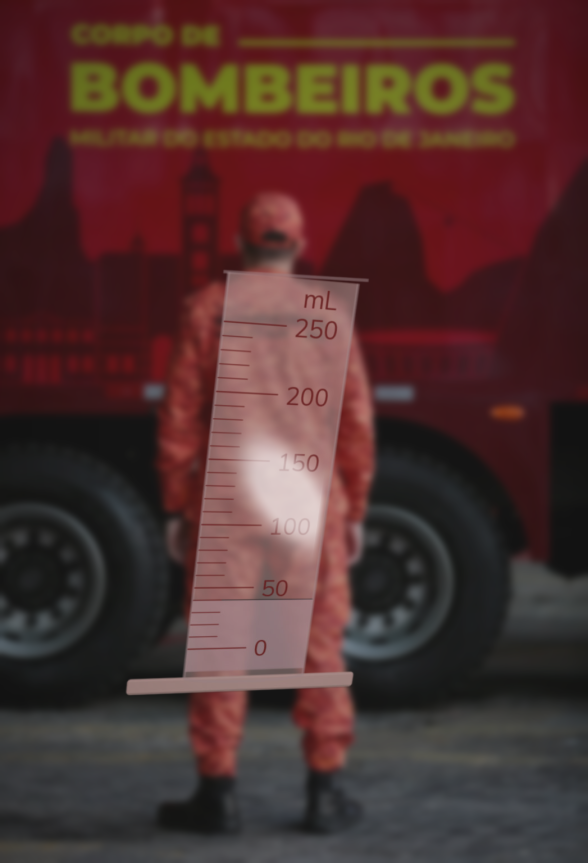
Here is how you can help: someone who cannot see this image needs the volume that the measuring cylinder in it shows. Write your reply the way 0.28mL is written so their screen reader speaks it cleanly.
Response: 40mL
